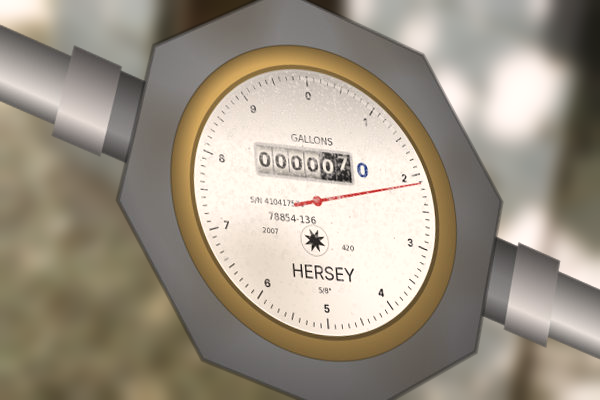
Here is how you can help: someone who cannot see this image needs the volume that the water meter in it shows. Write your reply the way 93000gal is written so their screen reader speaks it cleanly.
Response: 72.1gal
